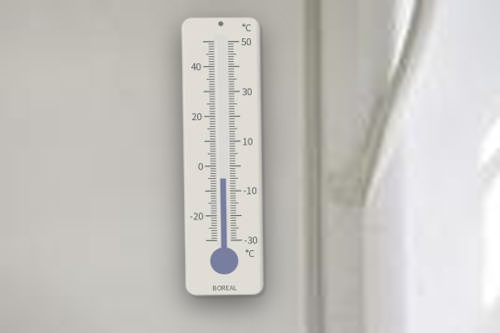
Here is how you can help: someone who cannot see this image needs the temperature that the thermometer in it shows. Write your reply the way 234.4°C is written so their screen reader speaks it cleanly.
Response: -5°C
